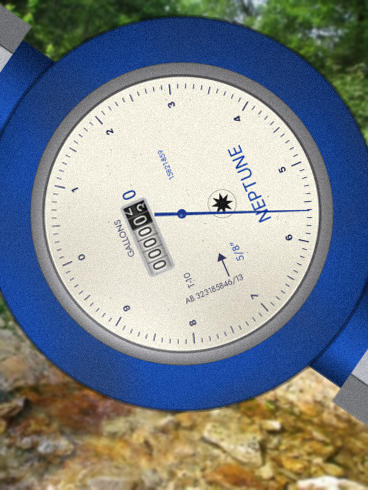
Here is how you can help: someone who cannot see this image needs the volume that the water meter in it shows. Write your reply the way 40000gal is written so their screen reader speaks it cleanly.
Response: 25.6gal
